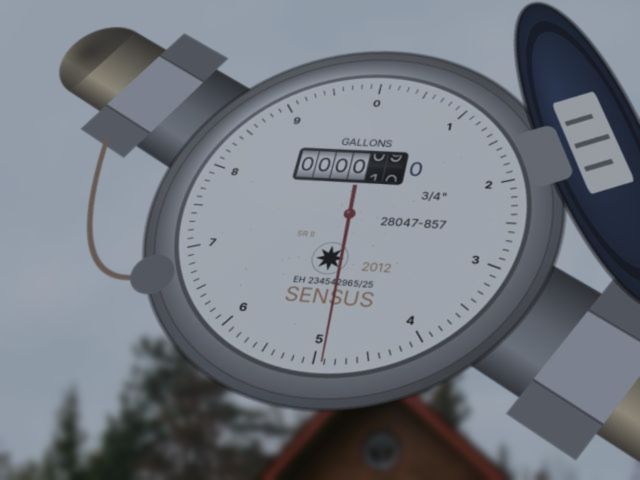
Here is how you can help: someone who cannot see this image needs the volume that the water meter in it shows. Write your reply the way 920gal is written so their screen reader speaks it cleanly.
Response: 94.9gal
